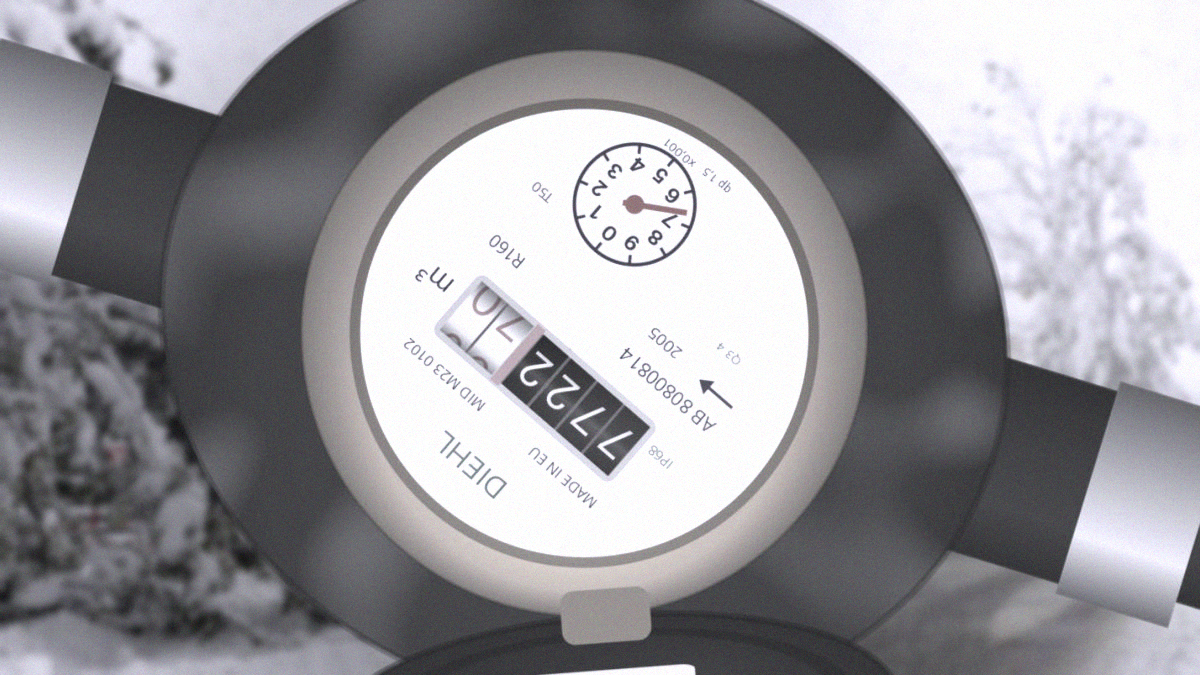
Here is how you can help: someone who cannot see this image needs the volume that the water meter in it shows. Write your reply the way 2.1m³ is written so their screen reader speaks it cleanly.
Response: 7722.696m³
